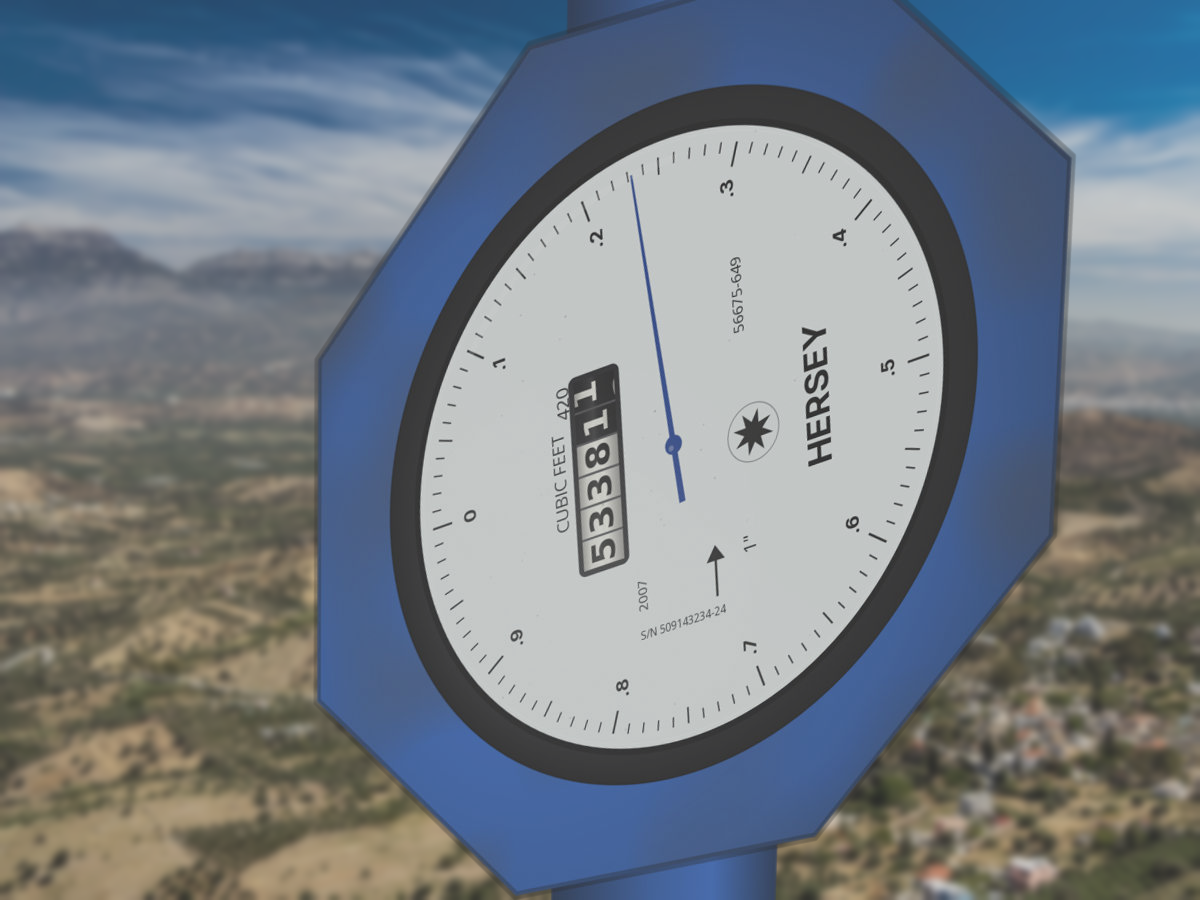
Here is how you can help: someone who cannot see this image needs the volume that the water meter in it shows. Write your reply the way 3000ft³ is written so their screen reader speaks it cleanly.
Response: 533811.23ft³
